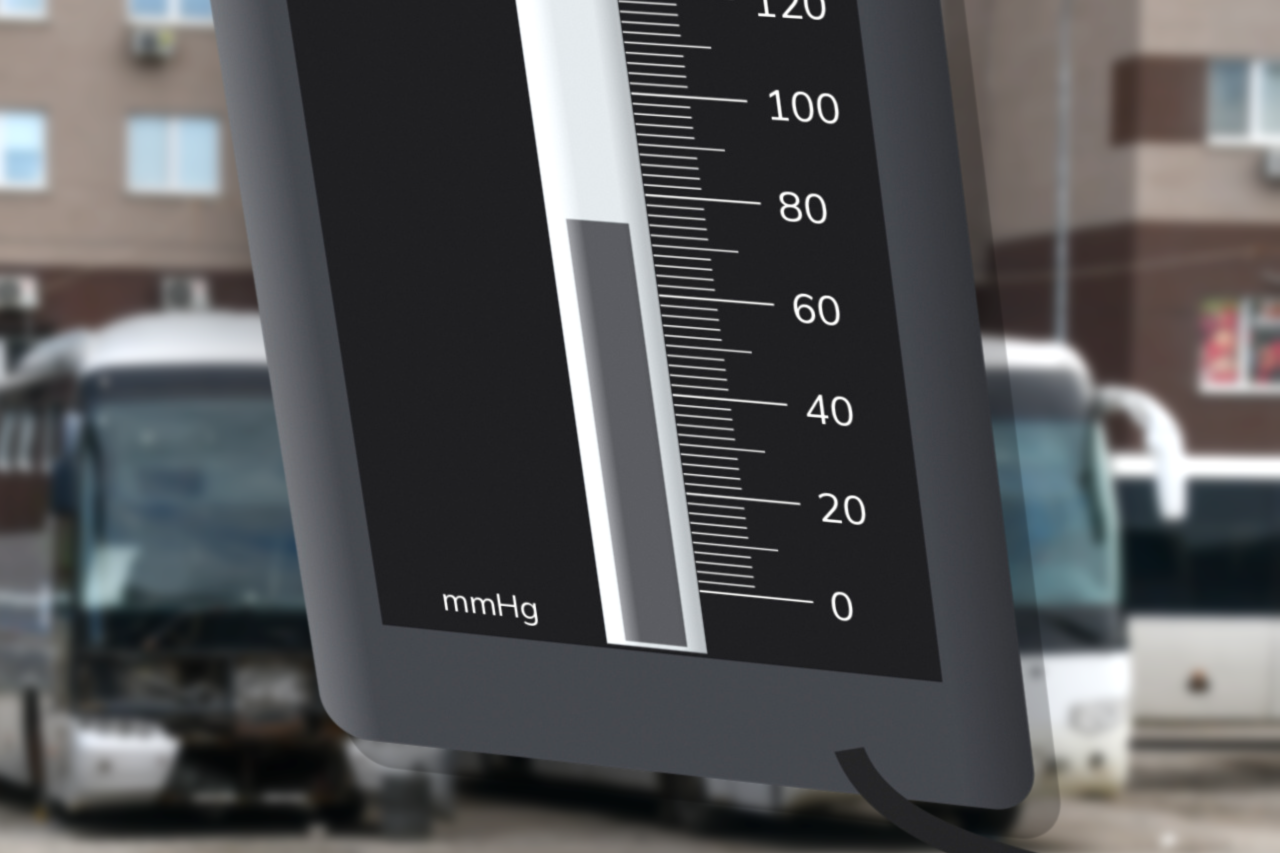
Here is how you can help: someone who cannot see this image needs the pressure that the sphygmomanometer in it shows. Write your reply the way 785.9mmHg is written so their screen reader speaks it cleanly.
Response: 74mmHg
